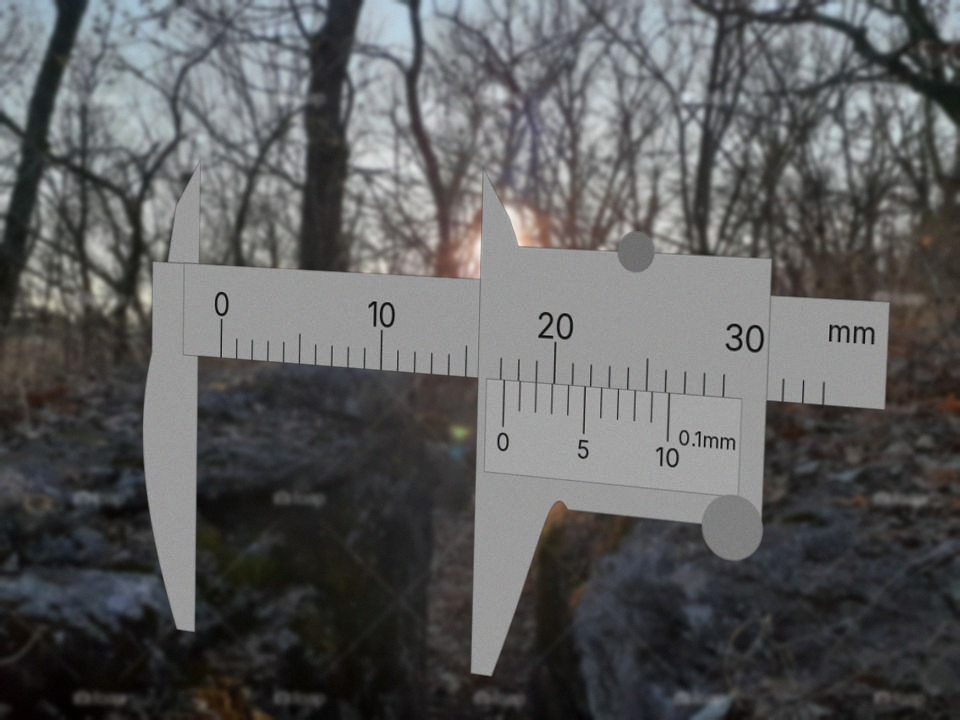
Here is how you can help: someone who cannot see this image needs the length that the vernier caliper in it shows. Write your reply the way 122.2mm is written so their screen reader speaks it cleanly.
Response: 17.2mm
